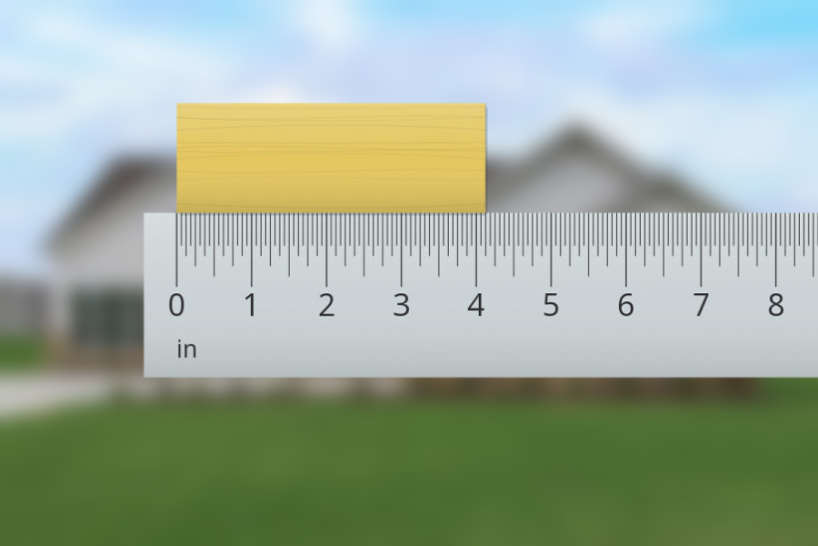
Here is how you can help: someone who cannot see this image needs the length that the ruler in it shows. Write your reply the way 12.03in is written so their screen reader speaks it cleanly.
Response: 4.125in
